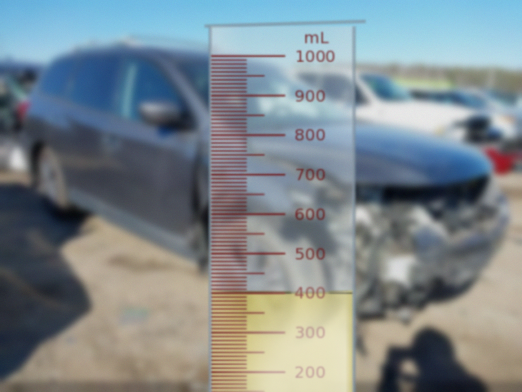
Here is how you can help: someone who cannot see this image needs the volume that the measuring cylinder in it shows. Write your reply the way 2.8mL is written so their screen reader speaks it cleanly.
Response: 400mL
